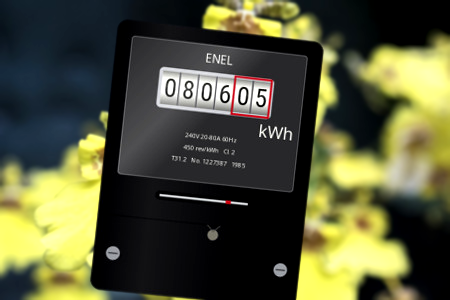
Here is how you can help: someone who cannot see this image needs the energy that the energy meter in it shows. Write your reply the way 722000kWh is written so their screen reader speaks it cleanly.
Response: 806.05kWh
